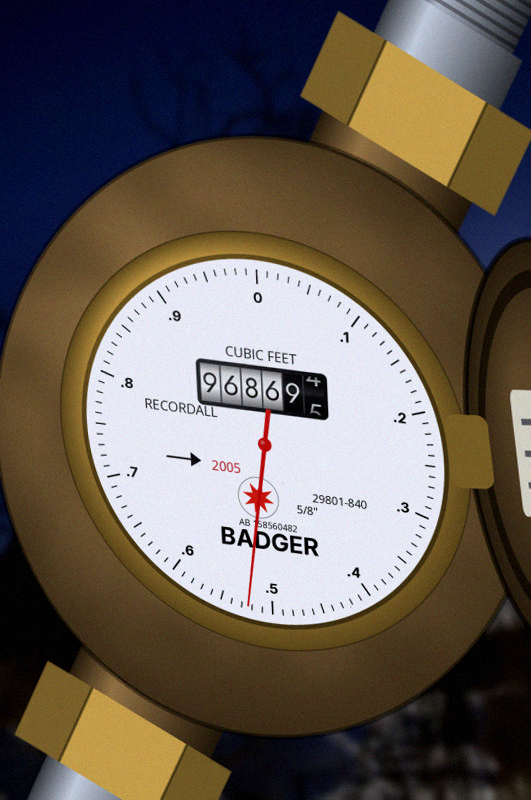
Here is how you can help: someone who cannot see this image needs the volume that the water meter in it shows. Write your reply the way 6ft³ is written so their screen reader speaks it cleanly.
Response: 968694.52ft³
